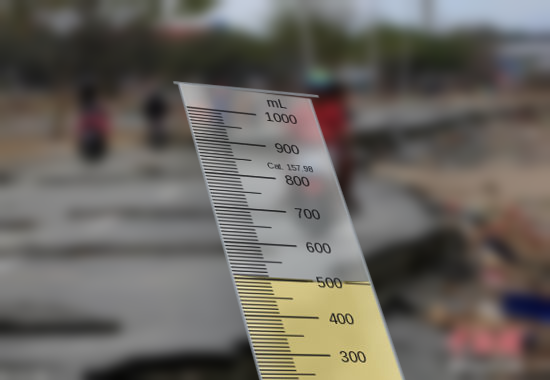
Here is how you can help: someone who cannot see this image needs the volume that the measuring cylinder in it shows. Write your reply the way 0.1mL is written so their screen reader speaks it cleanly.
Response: 500mL
